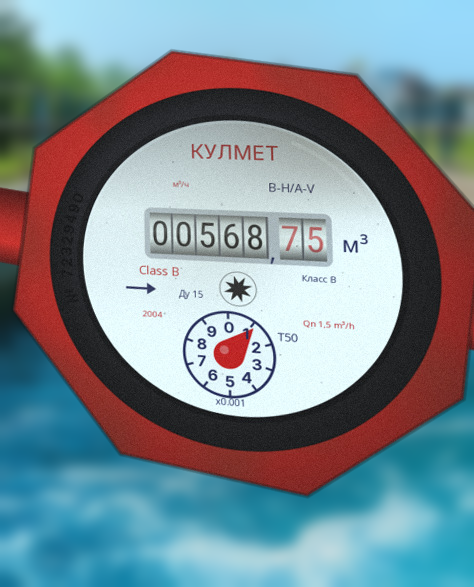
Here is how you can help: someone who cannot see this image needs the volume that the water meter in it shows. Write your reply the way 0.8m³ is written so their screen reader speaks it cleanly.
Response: 568.751m³
